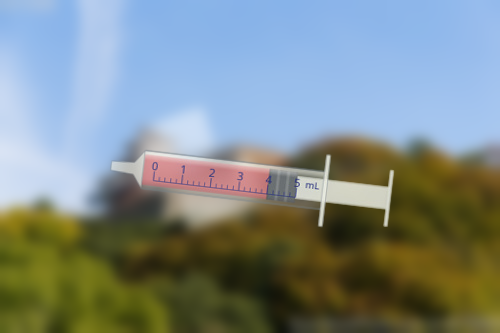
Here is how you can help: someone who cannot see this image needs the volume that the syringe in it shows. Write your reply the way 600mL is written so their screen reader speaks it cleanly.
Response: 4mL
